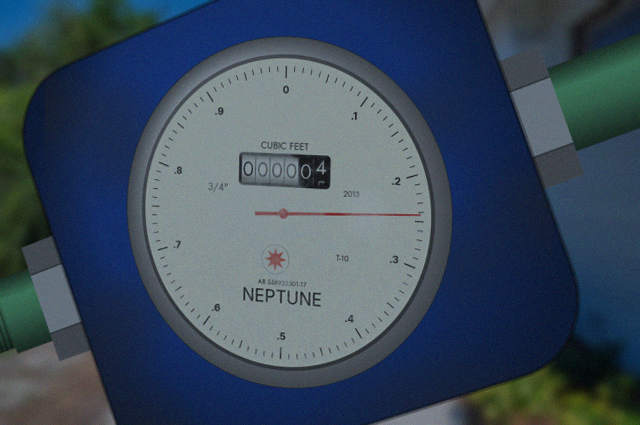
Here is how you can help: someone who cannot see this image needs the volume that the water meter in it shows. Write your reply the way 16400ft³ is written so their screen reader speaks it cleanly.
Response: 4.24ft³
